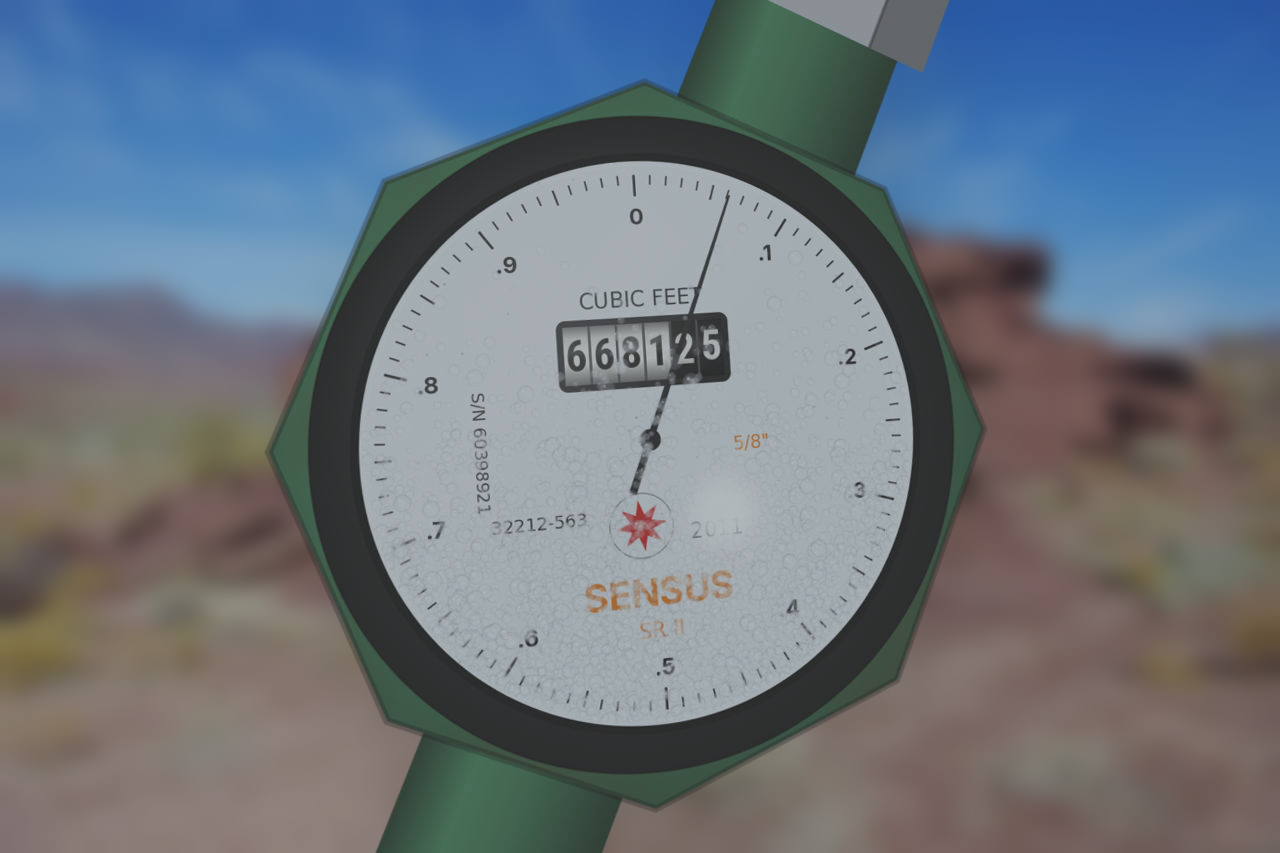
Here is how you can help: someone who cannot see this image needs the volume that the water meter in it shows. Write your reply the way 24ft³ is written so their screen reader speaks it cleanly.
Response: 668125.06ft³
